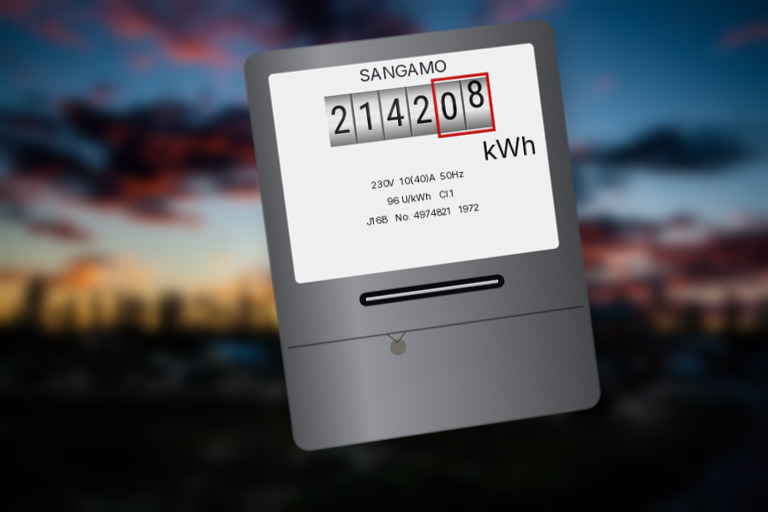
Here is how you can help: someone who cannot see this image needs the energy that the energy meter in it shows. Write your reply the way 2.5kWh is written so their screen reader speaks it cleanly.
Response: 2142.08kWh
